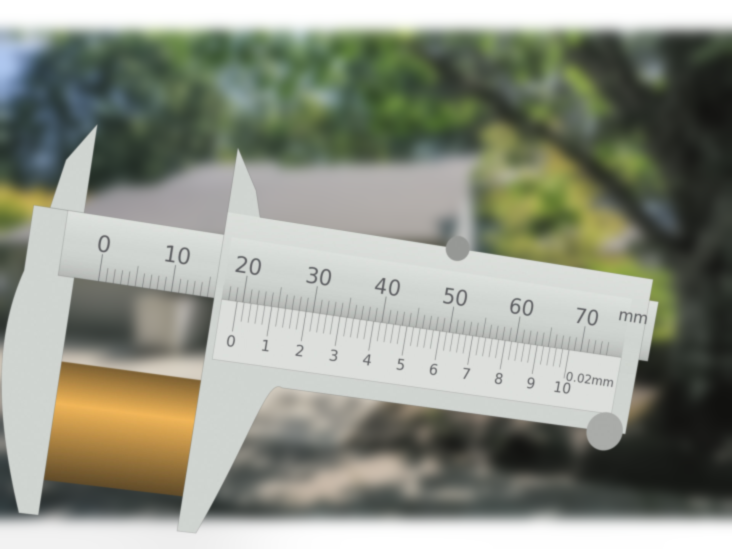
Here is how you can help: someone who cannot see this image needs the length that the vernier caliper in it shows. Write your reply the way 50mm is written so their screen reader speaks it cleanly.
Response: 19.2mm
